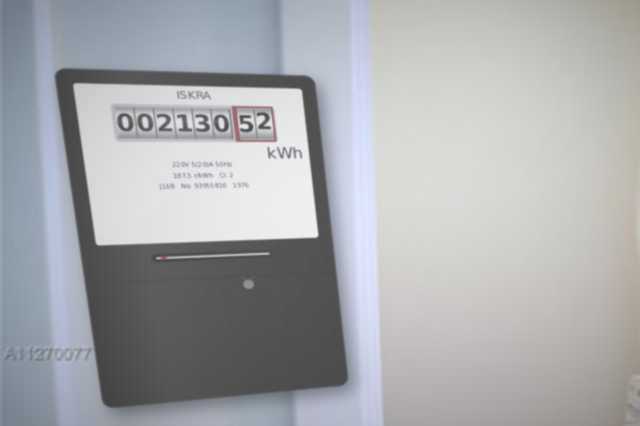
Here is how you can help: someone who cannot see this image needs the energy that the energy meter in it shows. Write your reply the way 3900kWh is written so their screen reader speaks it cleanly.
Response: 2130.52kWh
